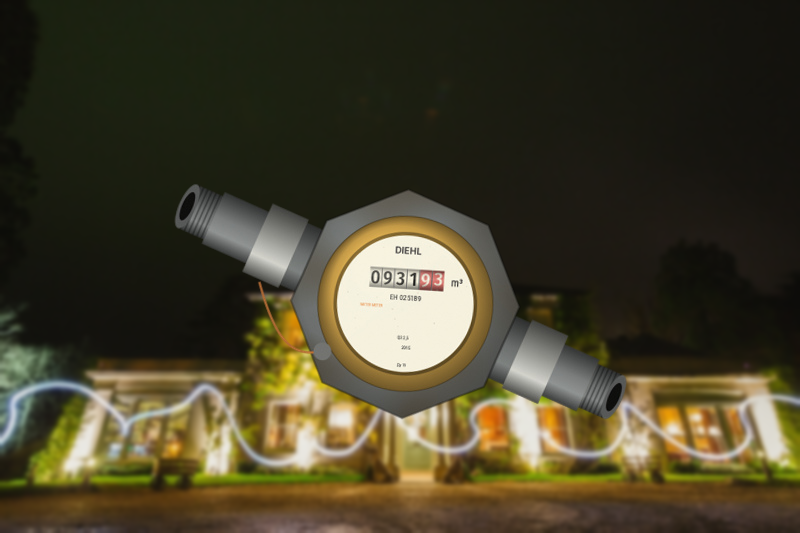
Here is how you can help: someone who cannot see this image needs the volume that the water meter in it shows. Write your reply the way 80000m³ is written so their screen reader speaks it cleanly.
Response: 931.93m³
